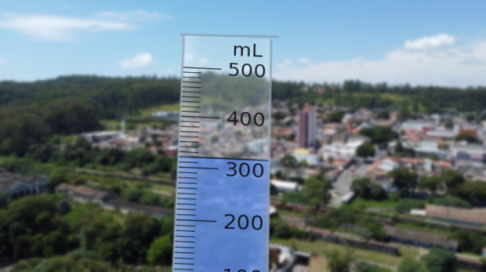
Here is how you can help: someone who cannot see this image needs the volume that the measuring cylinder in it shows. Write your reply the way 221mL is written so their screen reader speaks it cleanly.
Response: 320mL
